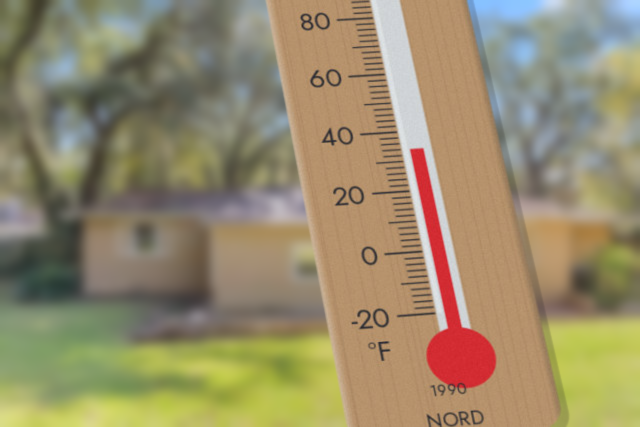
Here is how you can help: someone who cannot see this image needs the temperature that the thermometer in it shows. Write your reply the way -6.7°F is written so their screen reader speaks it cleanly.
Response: 34°F
